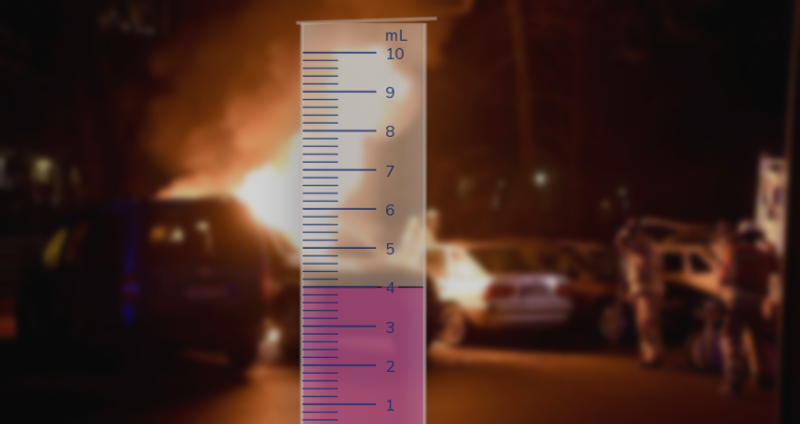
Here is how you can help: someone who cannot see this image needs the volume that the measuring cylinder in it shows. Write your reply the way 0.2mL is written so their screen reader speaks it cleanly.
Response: 4mL
